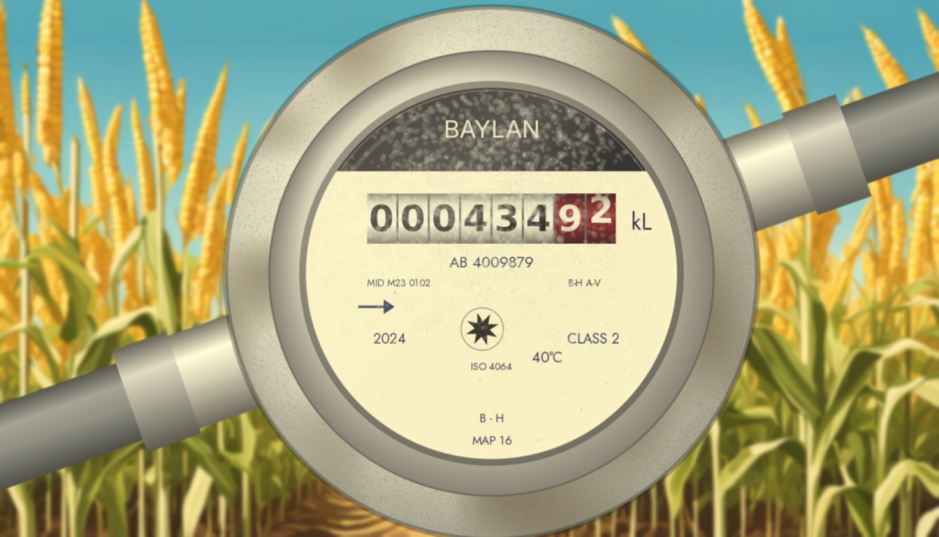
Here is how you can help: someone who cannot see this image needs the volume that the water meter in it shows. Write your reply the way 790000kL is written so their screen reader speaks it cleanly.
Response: 434.92kL
